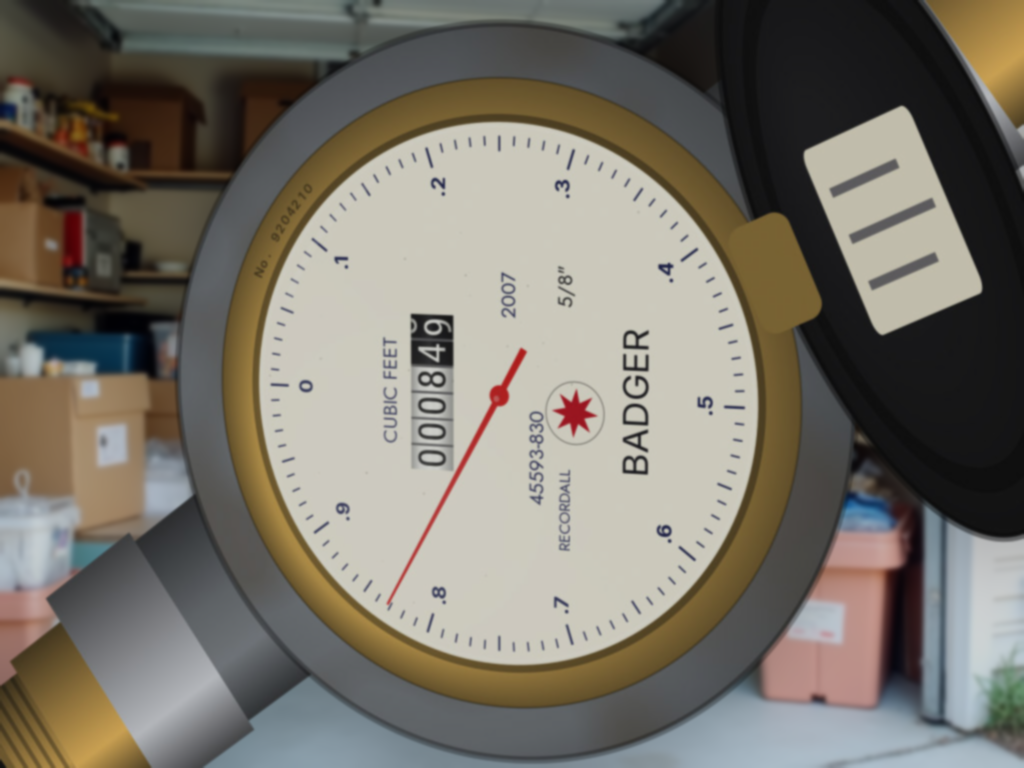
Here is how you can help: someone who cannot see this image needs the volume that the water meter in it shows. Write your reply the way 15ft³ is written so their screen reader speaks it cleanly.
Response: 848.83ft³
